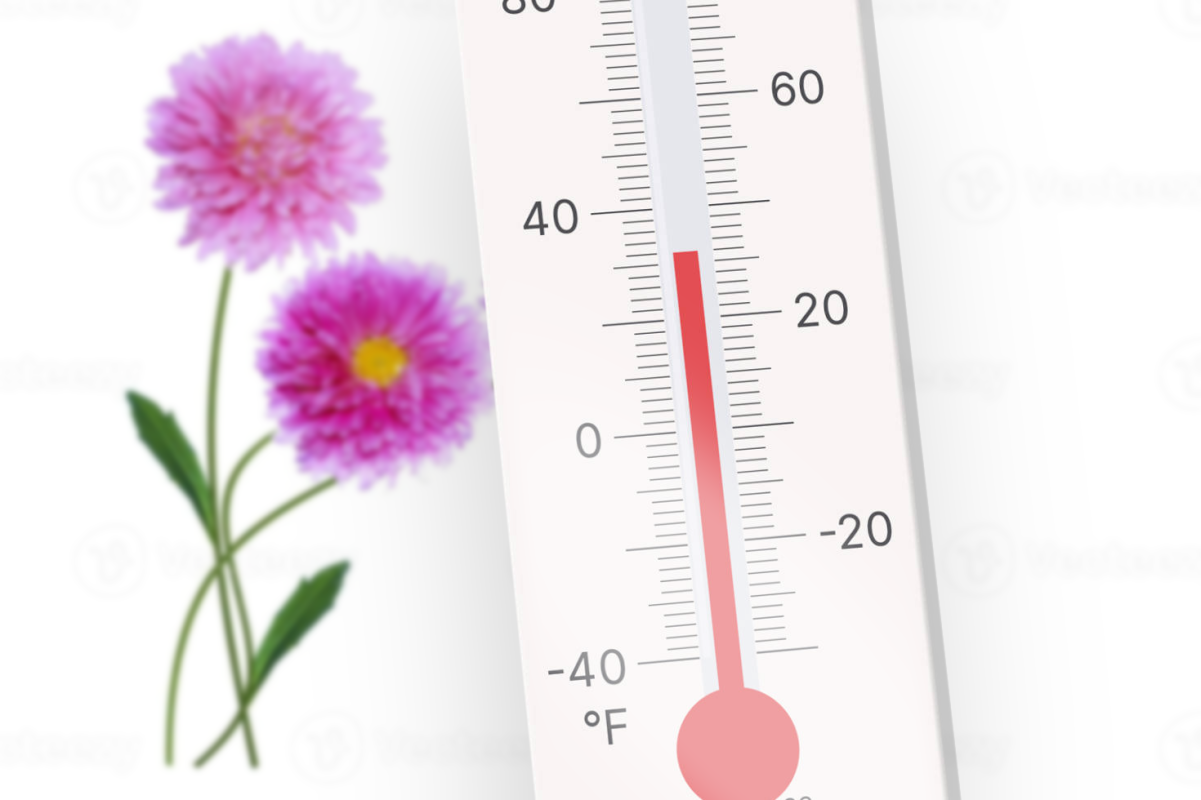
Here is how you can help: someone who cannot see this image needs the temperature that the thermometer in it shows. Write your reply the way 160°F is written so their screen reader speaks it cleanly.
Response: 32°F
